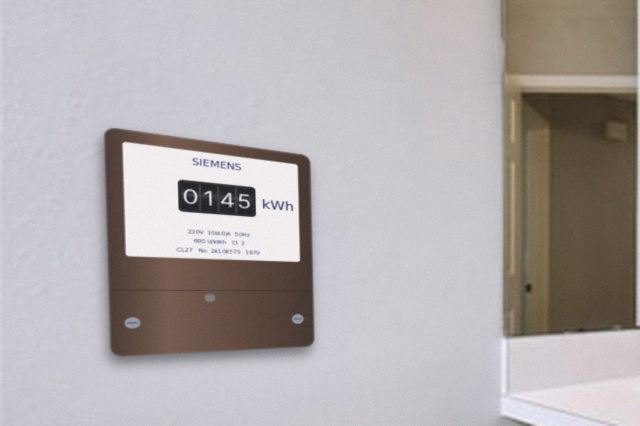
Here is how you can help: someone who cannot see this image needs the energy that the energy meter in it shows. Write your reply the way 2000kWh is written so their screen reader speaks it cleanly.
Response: 145kWh
